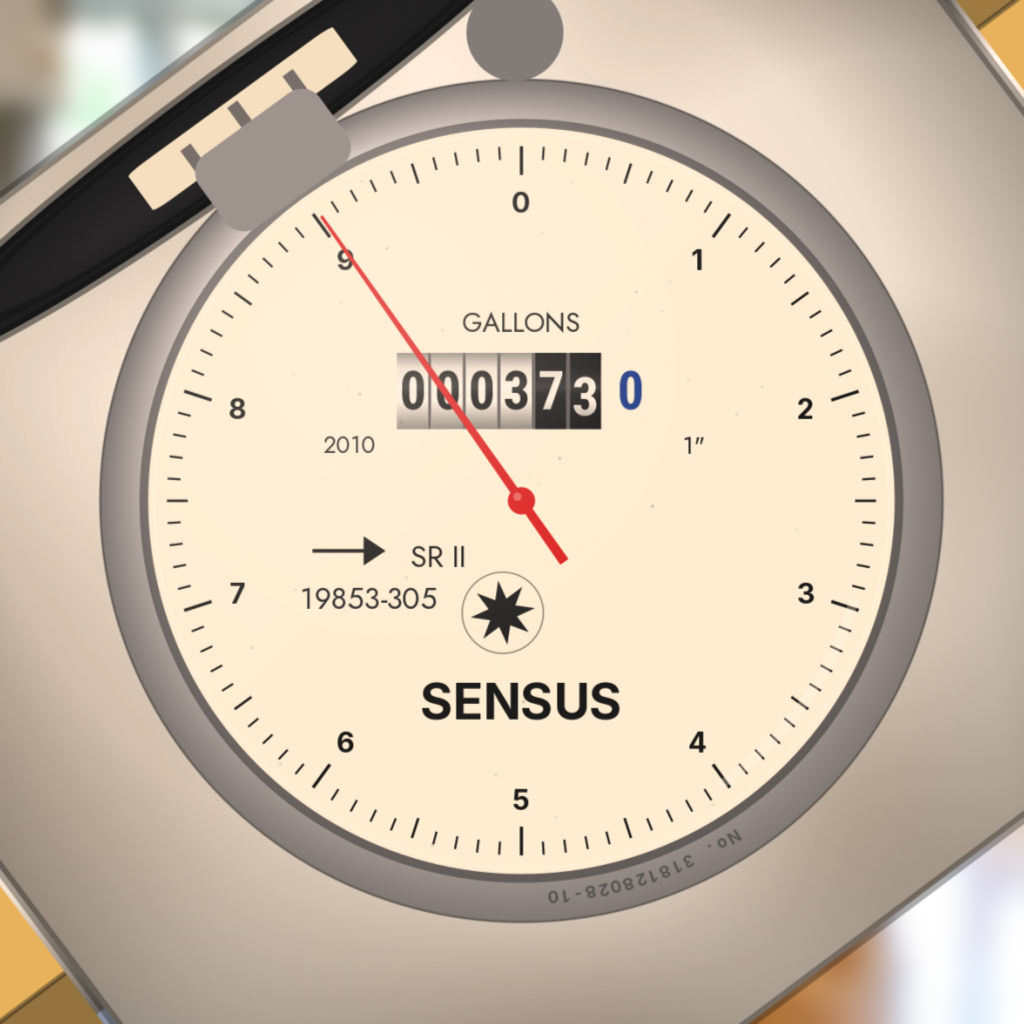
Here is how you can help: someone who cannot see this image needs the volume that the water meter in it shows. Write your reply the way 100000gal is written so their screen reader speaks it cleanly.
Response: 3729.0gal
